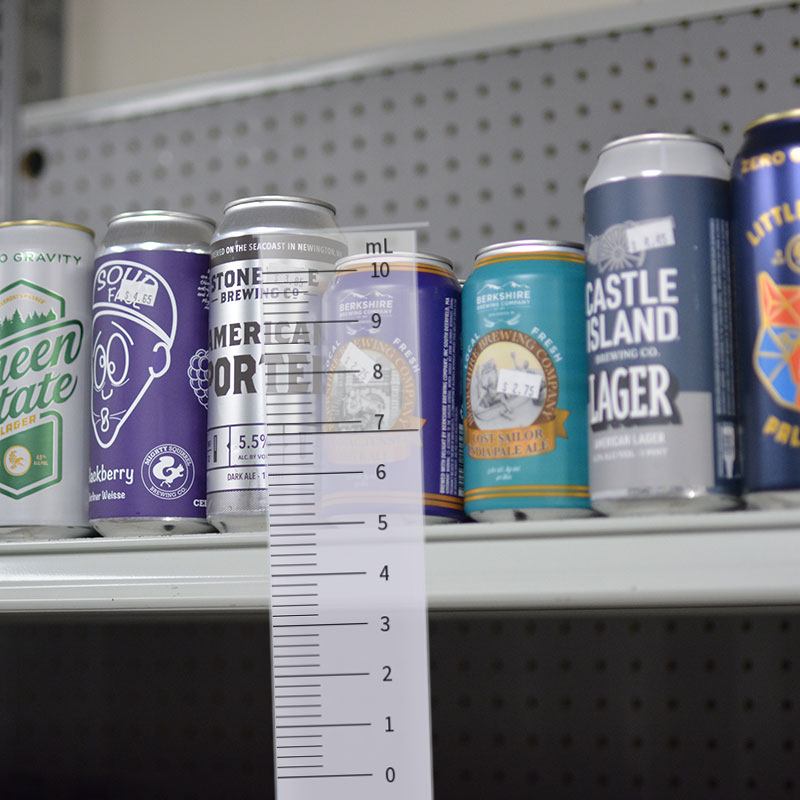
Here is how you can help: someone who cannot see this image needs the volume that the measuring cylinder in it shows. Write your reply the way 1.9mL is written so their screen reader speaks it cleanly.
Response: 6.8mL
